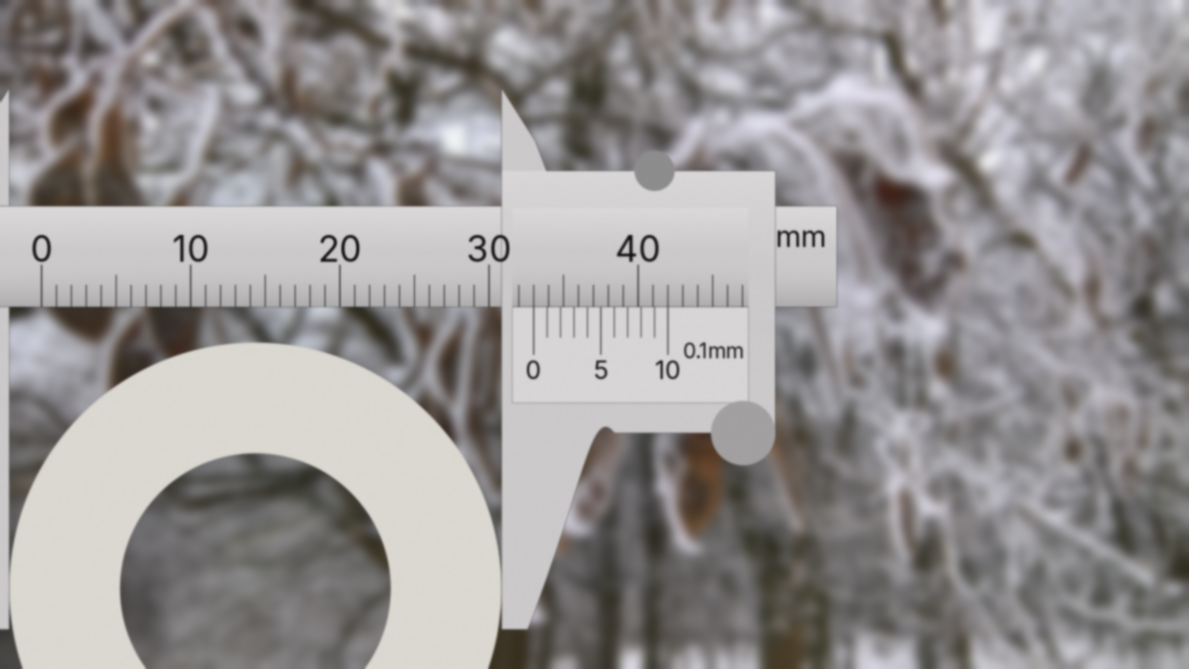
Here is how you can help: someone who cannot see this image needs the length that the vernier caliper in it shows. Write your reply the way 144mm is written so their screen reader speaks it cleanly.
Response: 33.0mm
